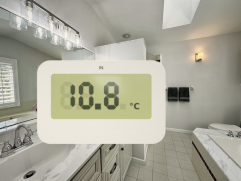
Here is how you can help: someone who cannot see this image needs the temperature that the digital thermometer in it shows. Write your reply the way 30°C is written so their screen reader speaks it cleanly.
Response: 10.8°C
